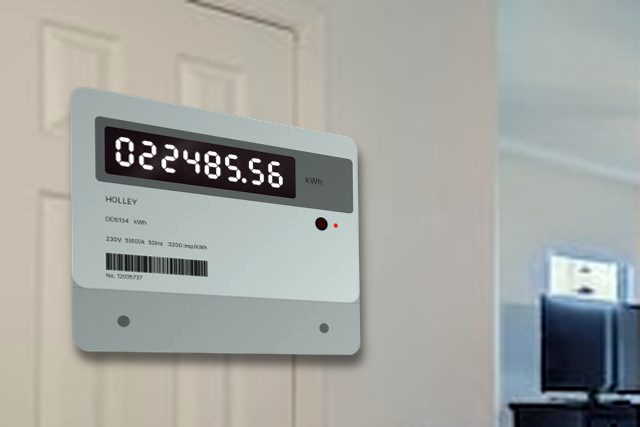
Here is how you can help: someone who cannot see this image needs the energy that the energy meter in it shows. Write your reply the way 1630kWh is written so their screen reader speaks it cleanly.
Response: 22485.56kWh
